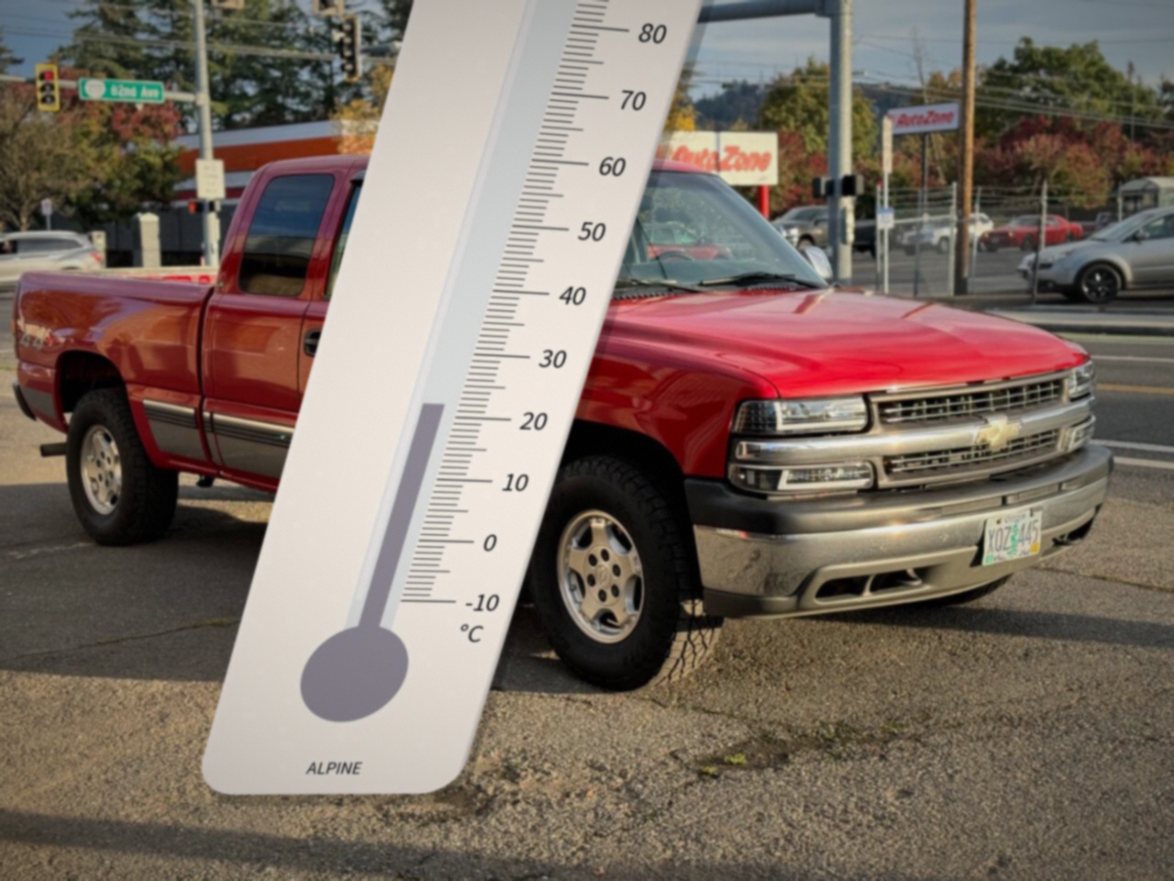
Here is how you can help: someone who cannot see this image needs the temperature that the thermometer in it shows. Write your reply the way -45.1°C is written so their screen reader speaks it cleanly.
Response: 22°C
